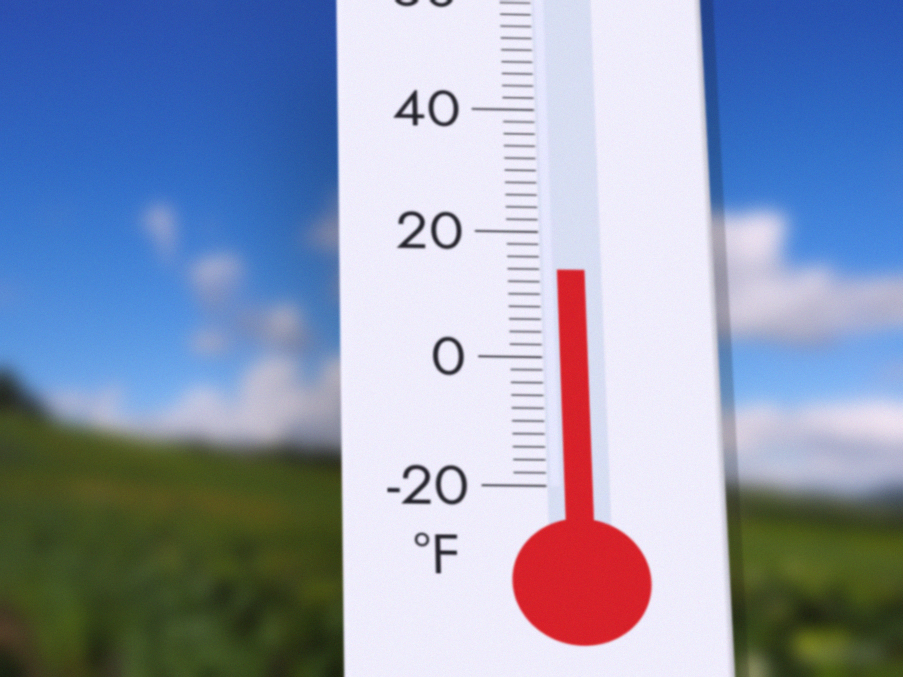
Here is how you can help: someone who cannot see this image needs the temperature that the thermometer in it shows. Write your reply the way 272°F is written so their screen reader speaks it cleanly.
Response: 14°F
